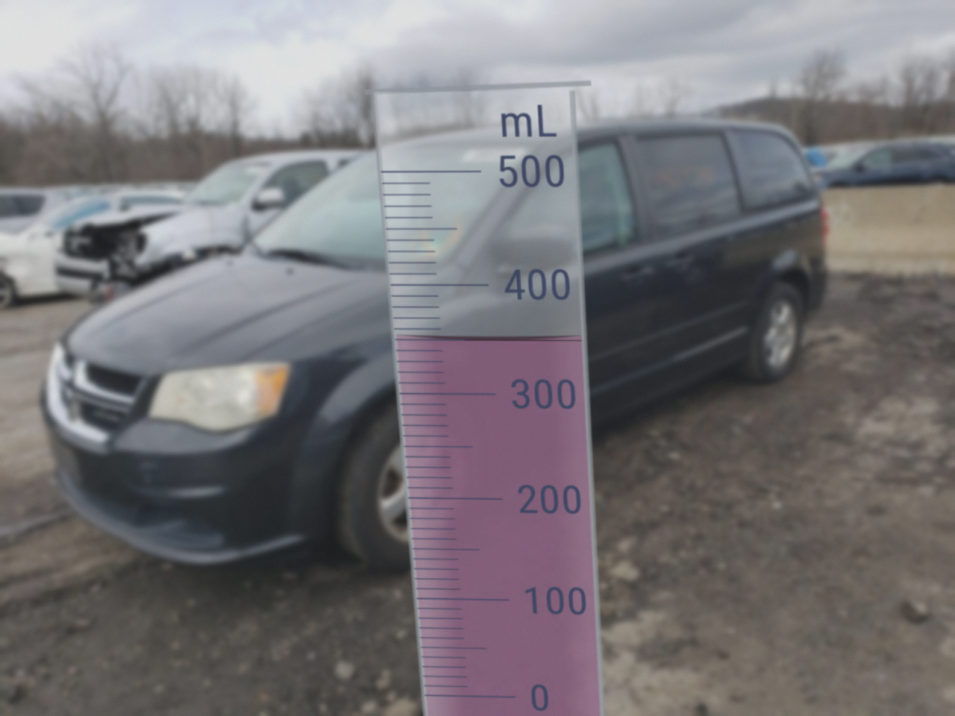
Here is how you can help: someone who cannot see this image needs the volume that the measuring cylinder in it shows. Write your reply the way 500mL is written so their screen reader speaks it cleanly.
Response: 350mL
